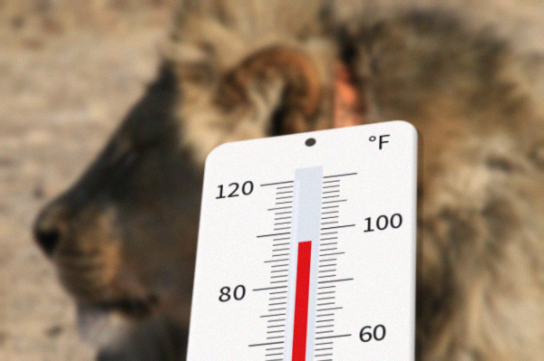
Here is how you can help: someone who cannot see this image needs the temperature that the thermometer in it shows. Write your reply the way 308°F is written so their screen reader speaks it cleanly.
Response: 96°F
